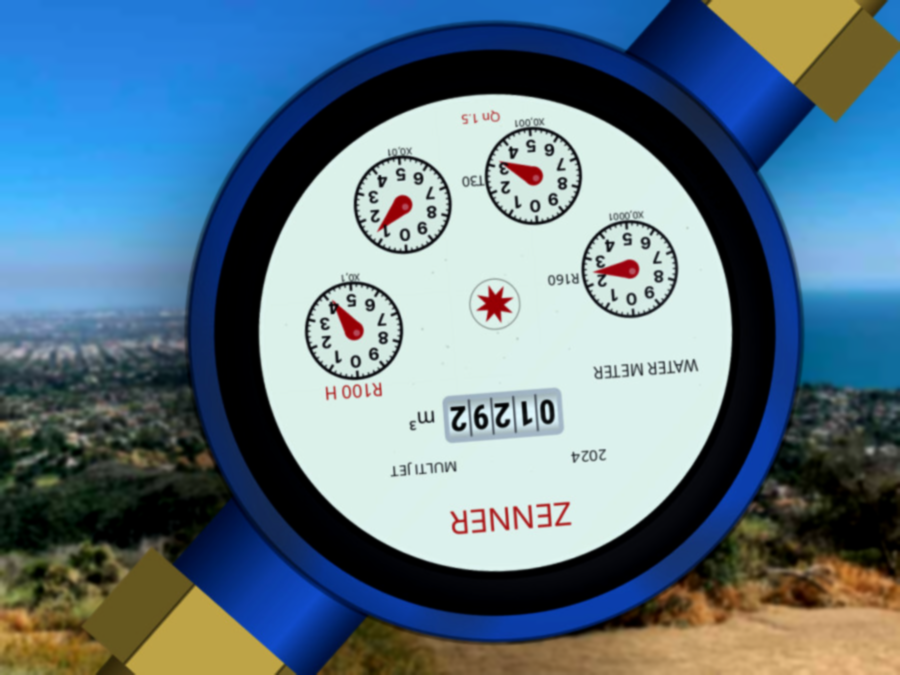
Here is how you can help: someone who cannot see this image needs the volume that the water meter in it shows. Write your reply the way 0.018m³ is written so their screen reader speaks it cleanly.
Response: 1292.4132m³
